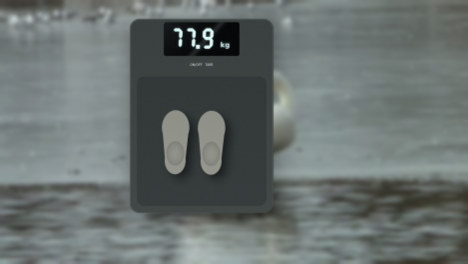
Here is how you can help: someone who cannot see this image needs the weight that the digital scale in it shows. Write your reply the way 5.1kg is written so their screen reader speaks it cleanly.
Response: 77.9kg
